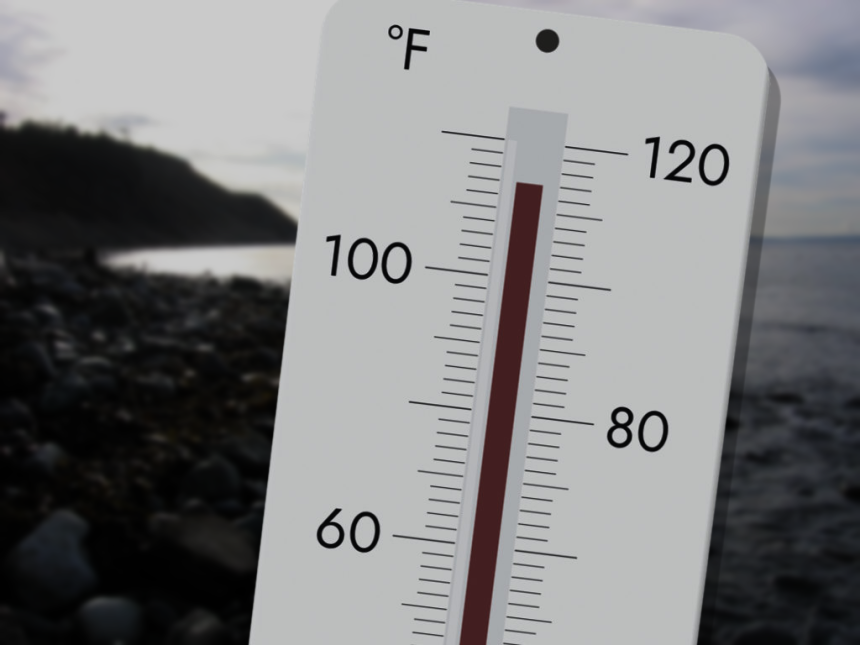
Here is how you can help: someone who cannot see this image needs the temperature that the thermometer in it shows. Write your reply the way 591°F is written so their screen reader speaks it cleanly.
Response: 114°F
